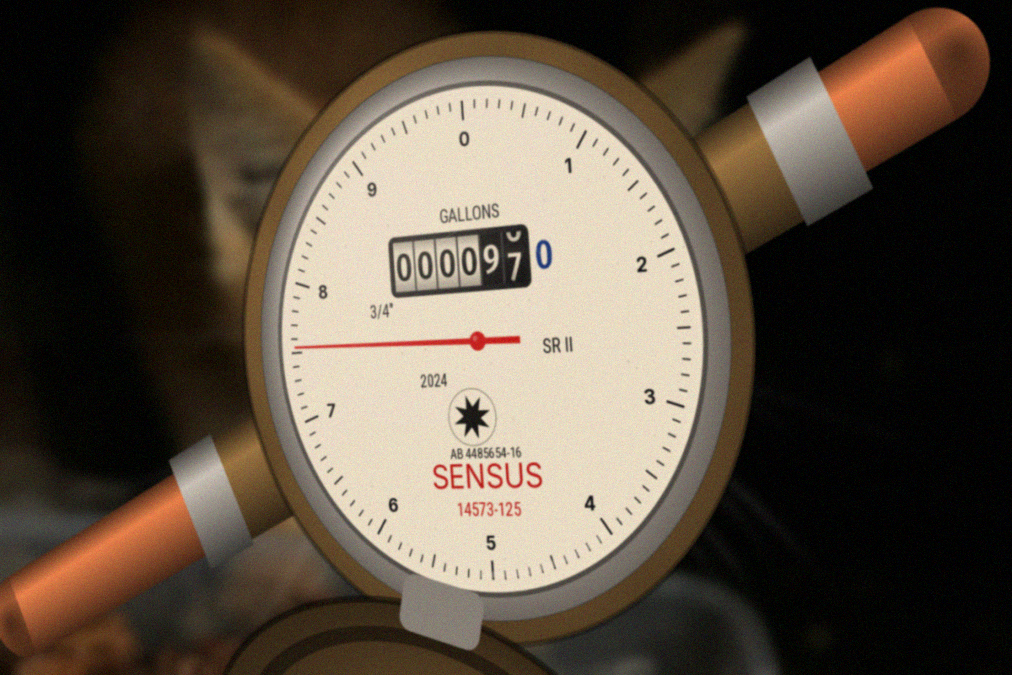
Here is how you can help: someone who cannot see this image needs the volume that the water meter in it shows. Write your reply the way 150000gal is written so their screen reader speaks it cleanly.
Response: 967.5gal
